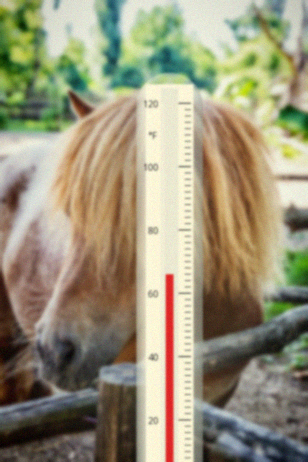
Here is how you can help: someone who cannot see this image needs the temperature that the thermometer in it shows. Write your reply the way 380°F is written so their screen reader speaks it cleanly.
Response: 66°F
